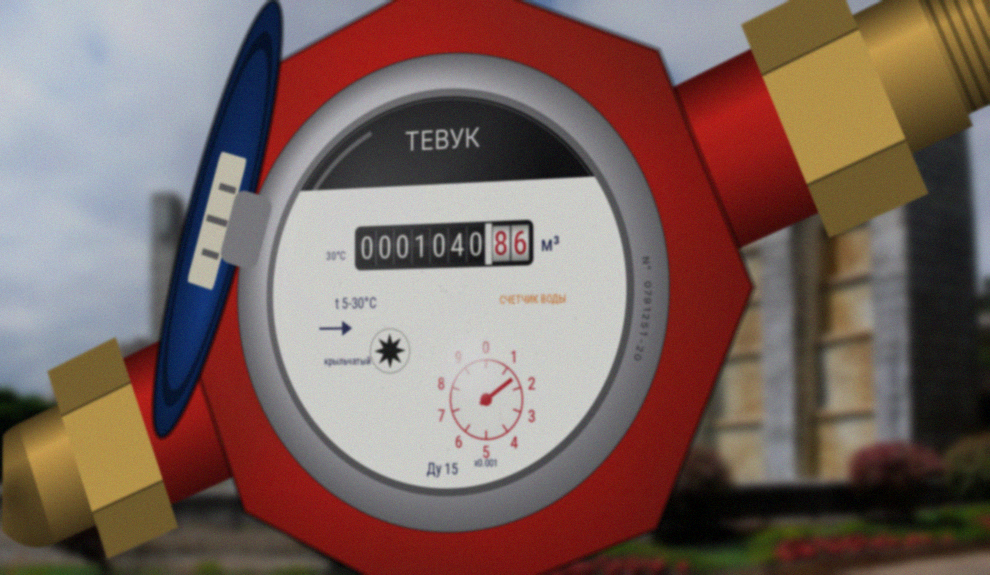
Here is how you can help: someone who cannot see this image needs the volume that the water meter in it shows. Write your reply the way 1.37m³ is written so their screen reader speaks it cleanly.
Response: 1040.861m³
